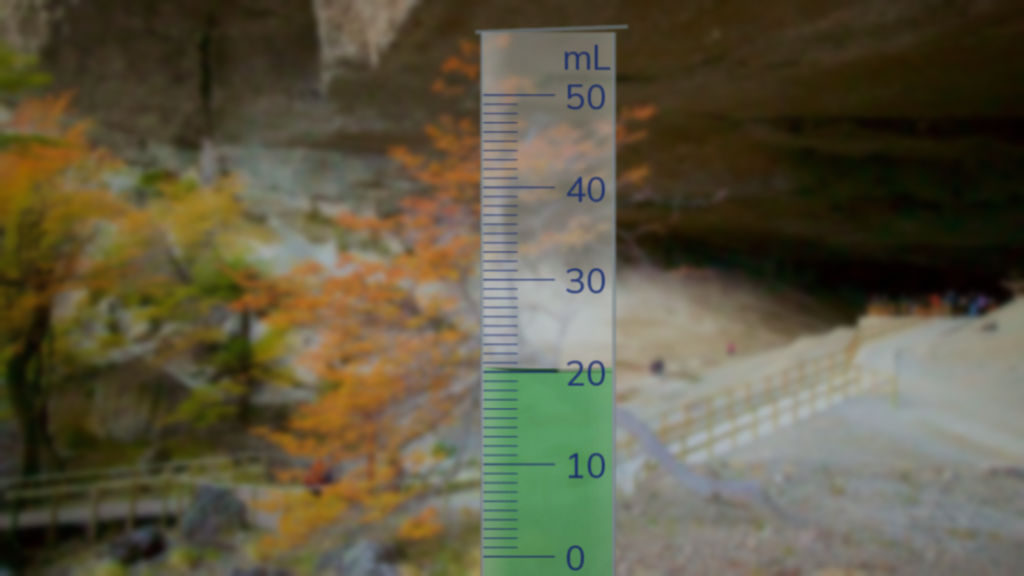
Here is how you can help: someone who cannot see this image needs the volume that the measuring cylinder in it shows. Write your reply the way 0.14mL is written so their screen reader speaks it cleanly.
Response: 20mL
